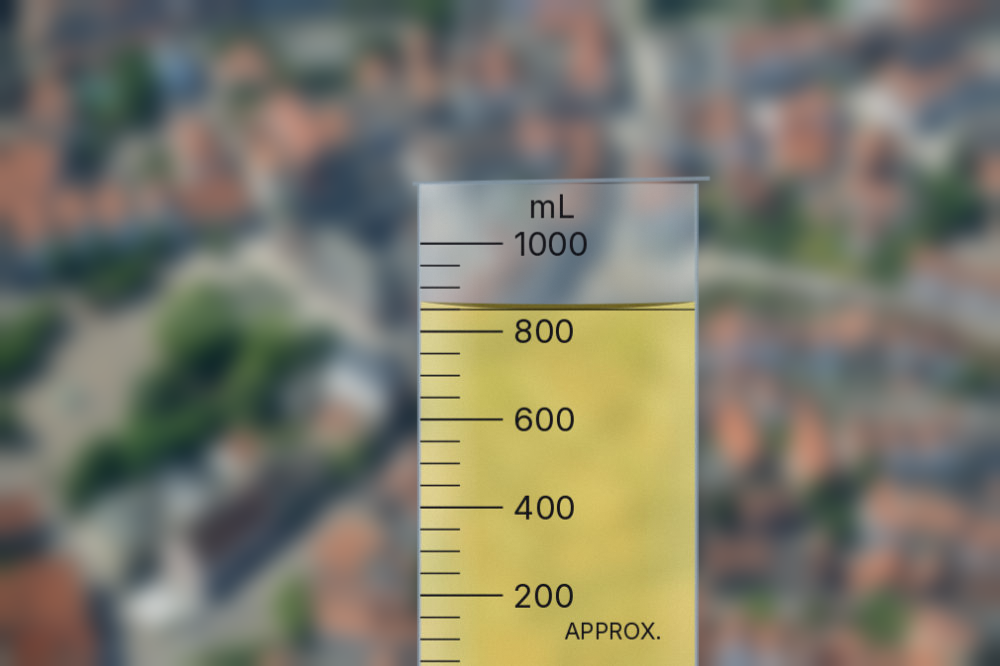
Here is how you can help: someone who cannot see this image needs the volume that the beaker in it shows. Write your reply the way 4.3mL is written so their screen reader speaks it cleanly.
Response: 850mL
